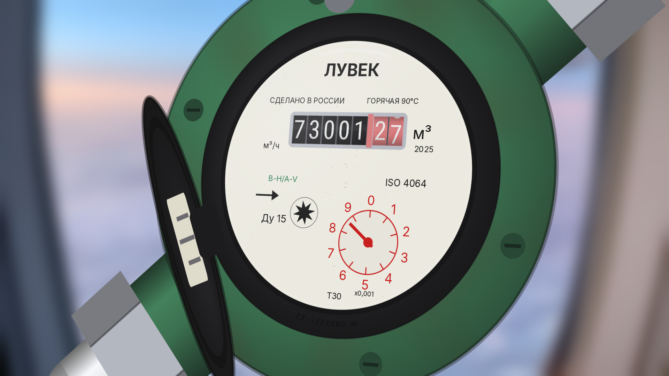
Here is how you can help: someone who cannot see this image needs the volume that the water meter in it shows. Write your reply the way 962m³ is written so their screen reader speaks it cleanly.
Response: 73001.268m³
